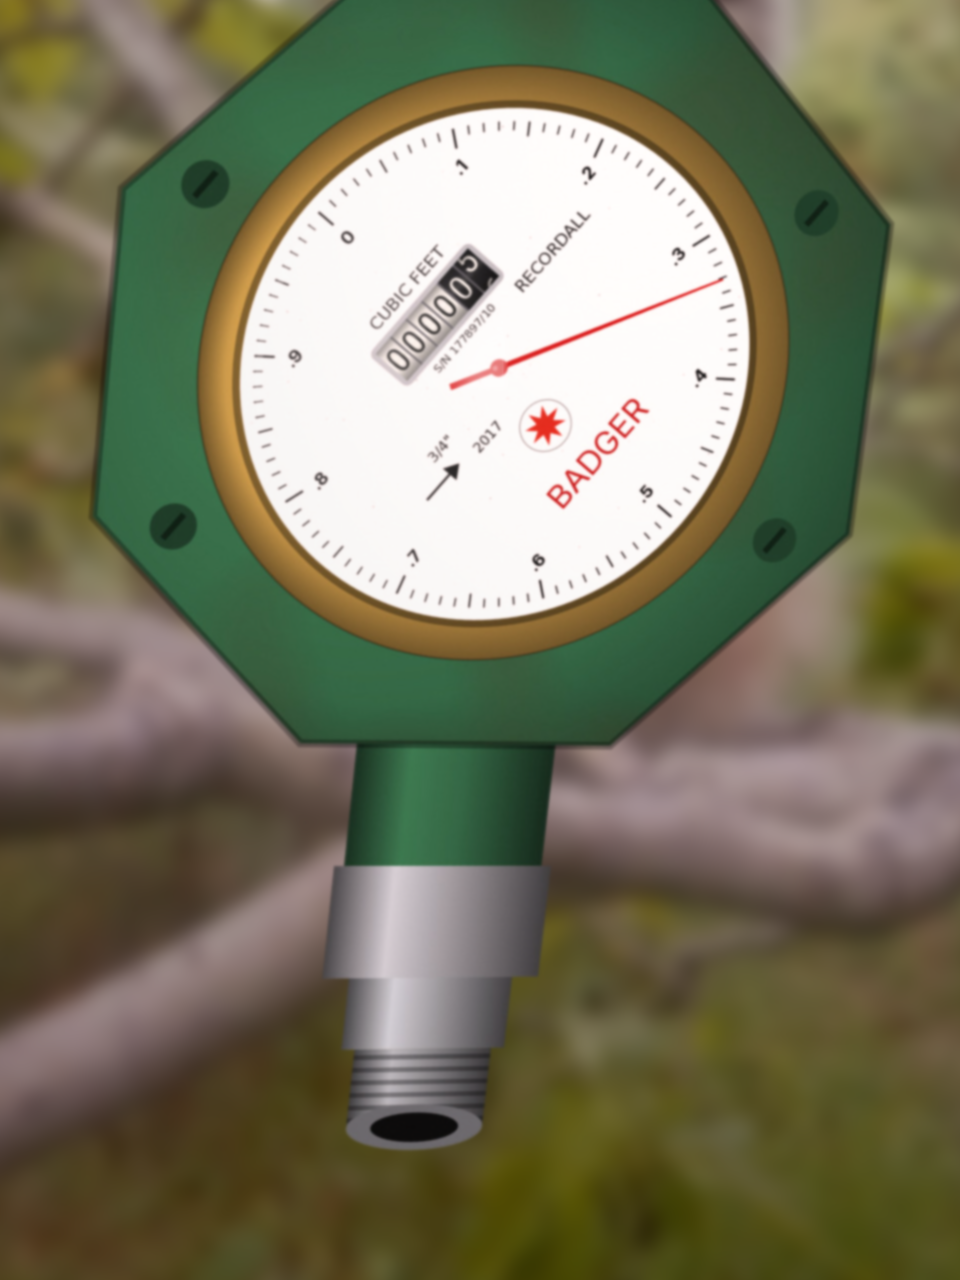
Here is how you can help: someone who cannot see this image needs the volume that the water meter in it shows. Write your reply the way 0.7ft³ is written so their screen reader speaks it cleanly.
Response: 5.33ft³
